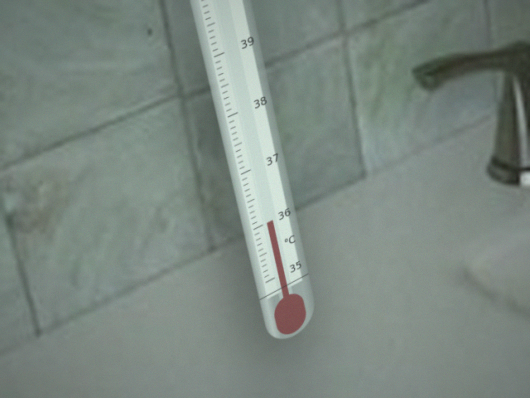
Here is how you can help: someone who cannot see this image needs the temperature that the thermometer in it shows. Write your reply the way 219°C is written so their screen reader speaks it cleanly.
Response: 36°C
